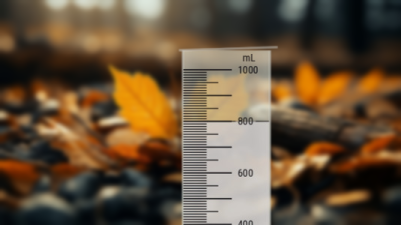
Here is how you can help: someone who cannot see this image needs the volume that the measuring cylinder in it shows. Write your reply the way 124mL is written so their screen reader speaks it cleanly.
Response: 800mL
